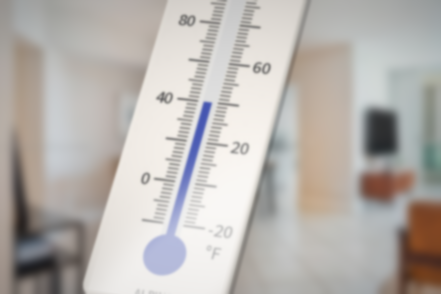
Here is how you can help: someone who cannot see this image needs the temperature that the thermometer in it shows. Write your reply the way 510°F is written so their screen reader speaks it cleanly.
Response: 40°F
